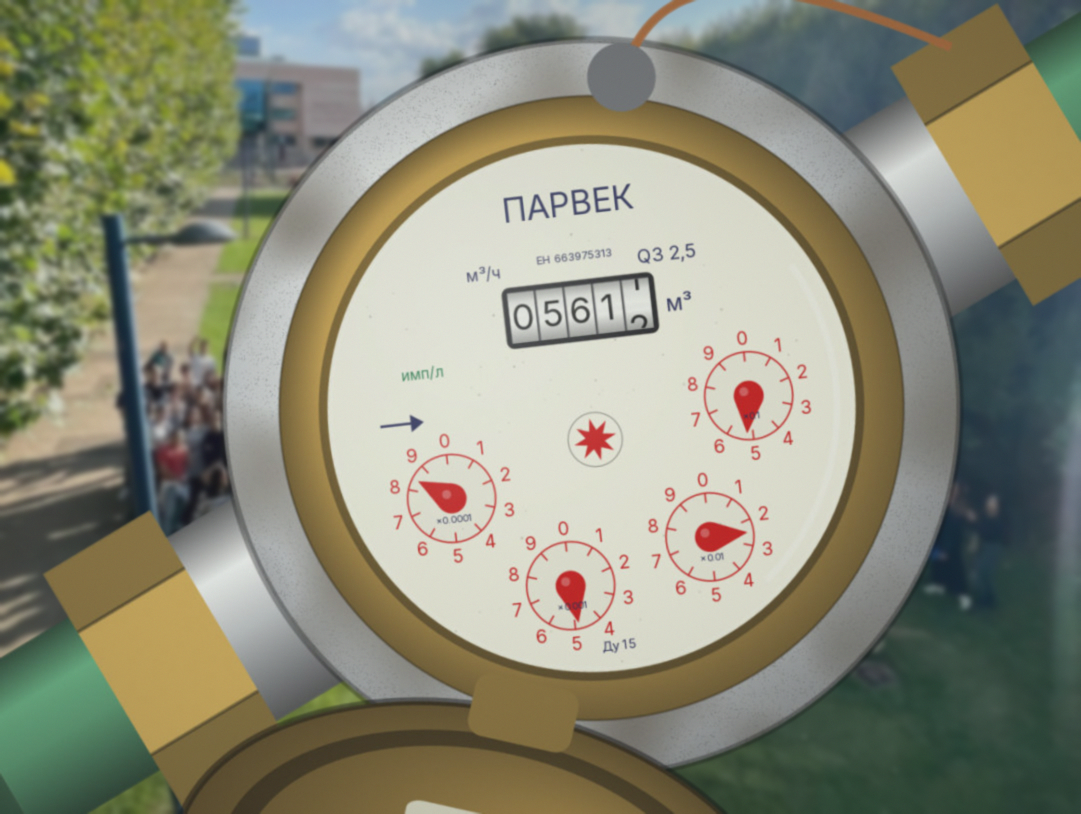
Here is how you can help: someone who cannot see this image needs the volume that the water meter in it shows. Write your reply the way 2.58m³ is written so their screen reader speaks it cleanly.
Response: 5611.5248m³
